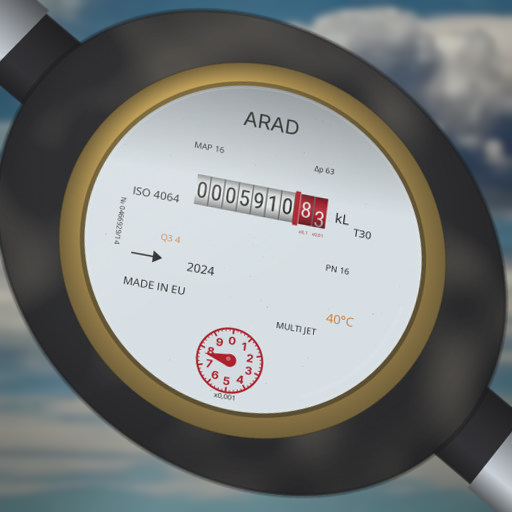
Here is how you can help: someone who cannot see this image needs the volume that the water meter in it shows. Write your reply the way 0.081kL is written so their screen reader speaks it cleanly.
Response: 5910.827kL
